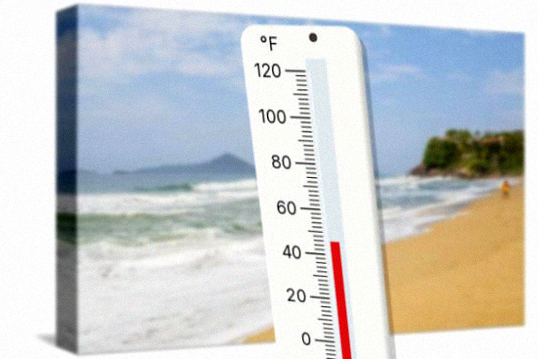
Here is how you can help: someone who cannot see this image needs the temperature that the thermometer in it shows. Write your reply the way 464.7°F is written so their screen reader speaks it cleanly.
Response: 46°F
